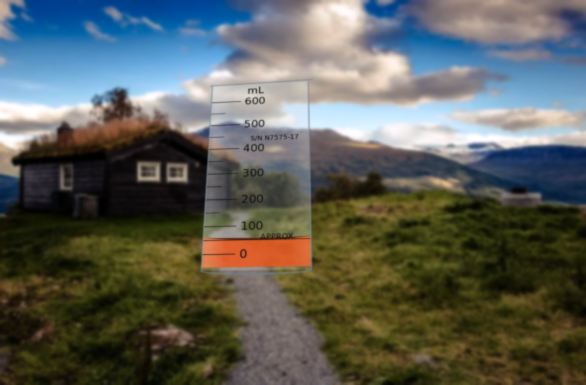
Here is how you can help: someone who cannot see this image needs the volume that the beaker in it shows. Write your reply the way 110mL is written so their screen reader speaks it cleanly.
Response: 50mL
